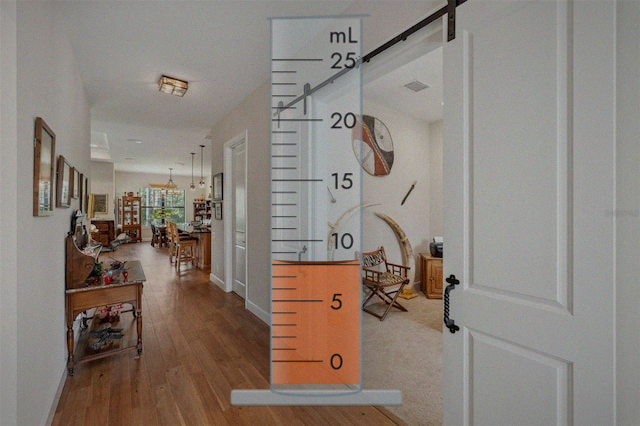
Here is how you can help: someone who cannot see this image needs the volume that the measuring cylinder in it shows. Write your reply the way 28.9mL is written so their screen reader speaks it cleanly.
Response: 8mL
